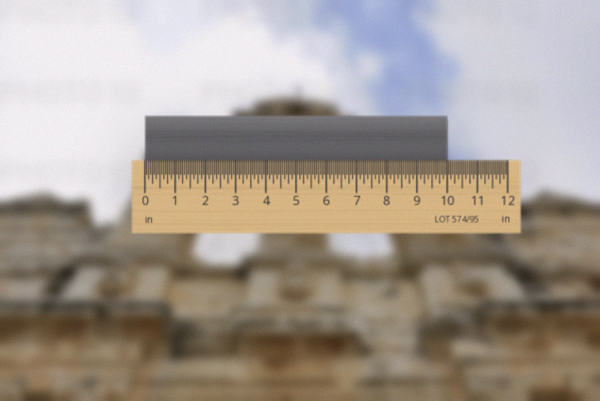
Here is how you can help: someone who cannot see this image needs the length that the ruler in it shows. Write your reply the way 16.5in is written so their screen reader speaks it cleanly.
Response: 10in
